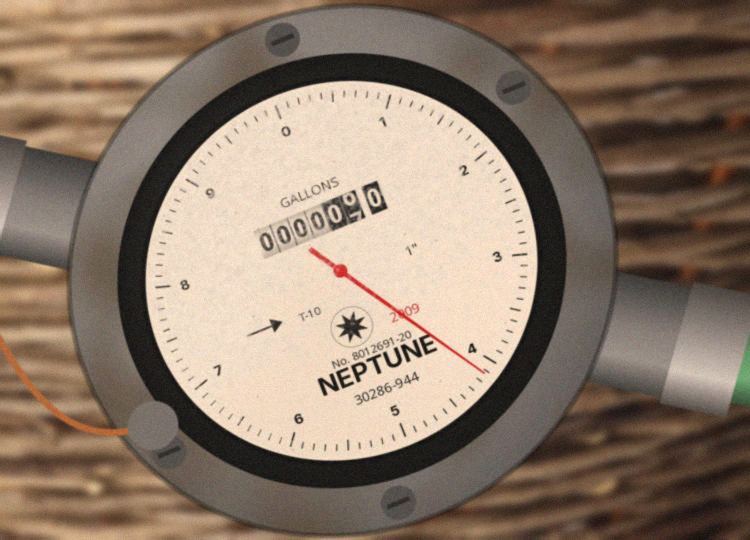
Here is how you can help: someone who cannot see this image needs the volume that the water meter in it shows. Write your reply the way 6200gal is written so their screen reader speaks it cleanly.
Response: 64.1gal
